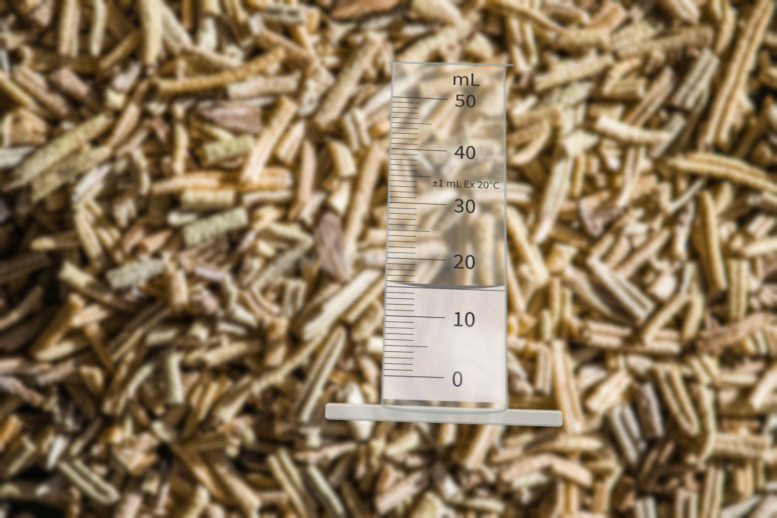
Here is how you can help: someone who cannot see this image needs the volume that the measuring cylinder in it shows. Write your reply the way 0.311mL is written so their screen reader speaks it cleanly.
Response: 15mL
